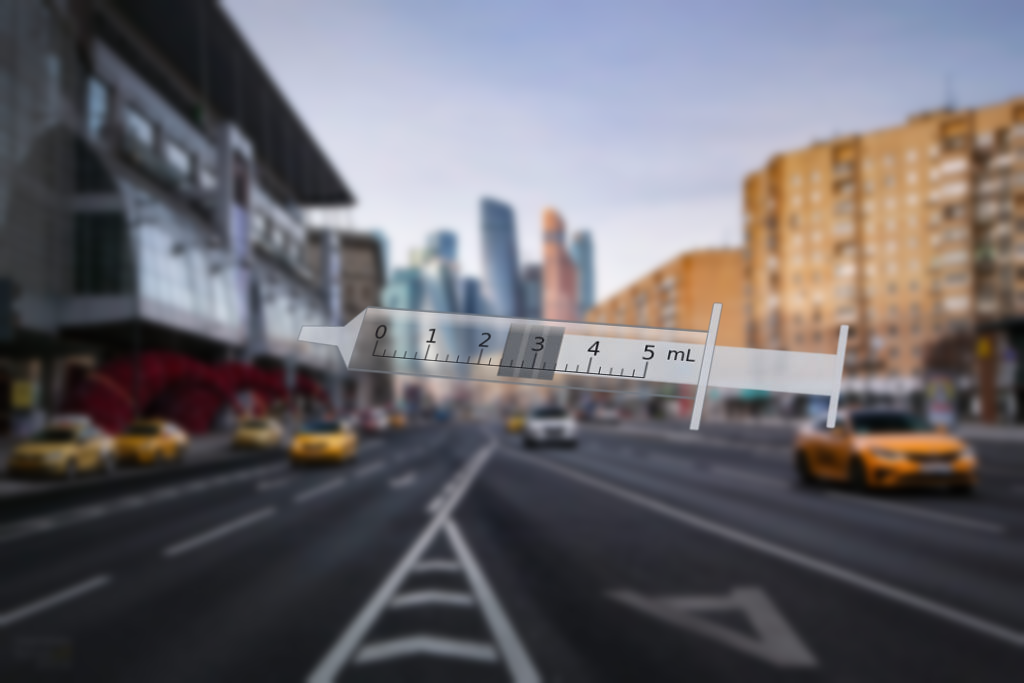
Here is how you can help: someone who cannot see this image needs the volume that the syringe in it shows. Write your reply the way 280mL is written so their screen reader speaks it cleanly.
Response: 2.4mL
